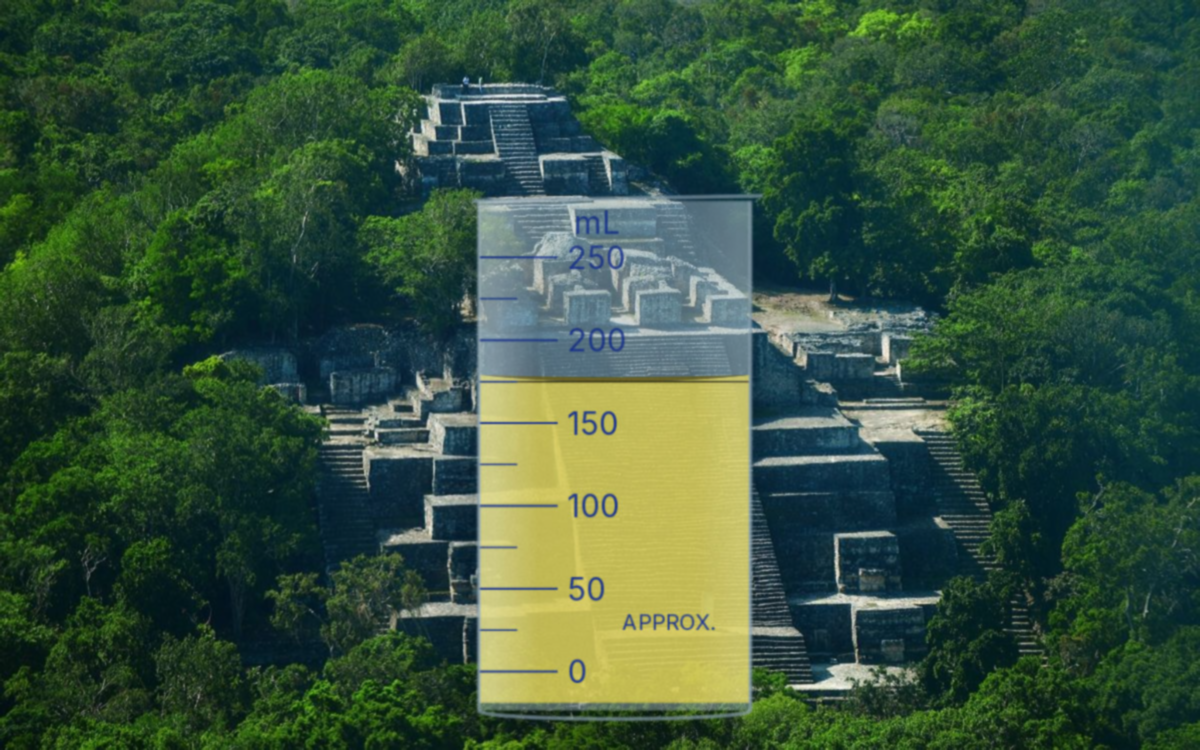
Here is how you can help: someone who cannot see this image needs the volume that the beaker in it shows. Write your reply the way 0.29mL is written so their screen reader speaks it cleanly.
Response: 175mL
